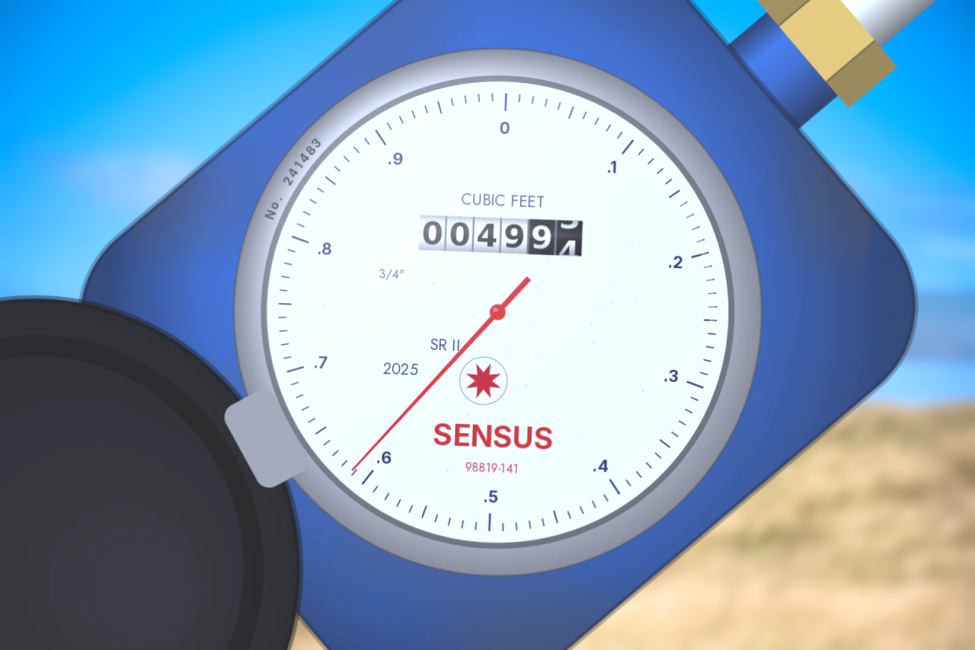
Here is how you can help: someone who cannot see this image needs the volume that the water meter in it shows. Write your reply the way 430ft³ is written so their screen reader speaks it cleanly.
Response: 4993.61ft³
